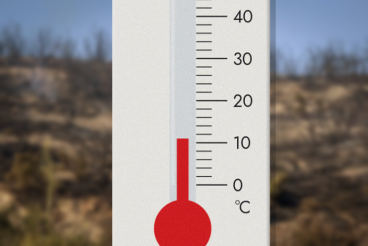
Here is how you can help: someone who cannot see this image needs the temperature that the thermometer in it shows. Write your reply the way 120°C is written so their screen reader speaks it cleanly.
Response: 11°C
